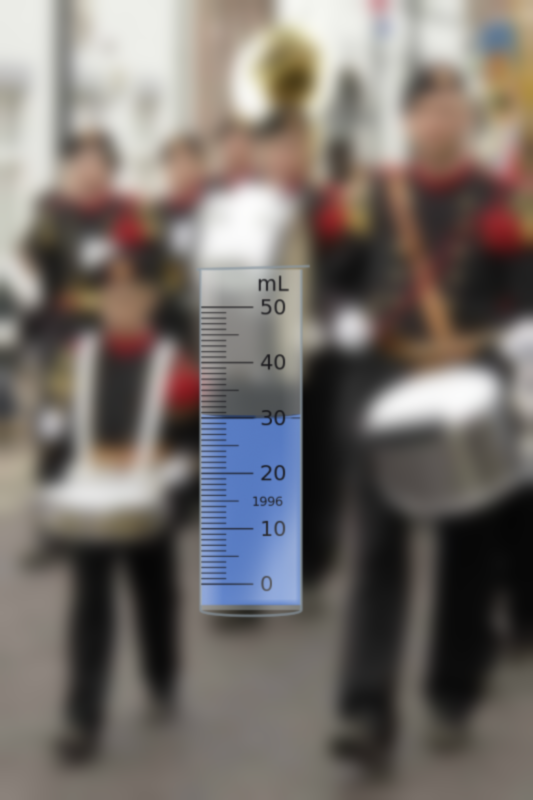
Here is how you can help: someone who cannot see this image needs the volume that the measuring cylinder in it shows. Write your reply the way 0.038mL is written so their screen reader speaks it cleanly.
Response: 30mL
